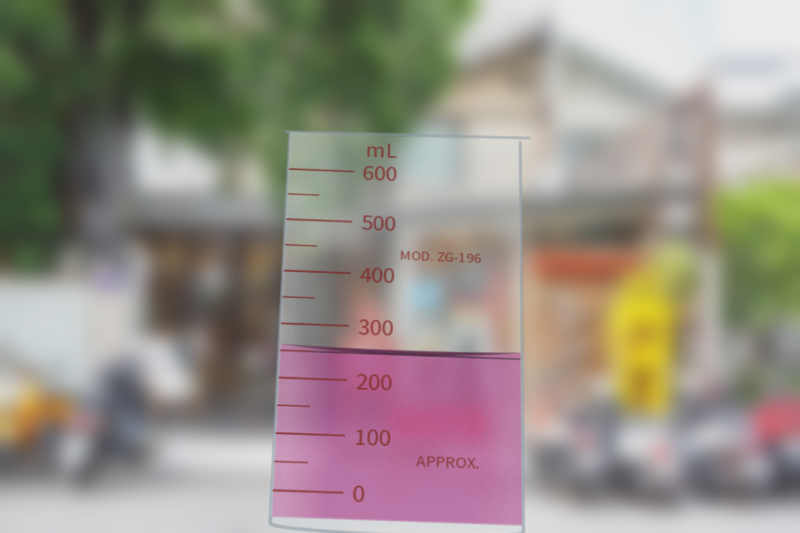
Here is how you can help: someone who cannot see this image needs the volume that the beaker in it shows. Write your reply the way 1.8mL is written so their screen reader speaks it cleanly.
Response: 250mL
